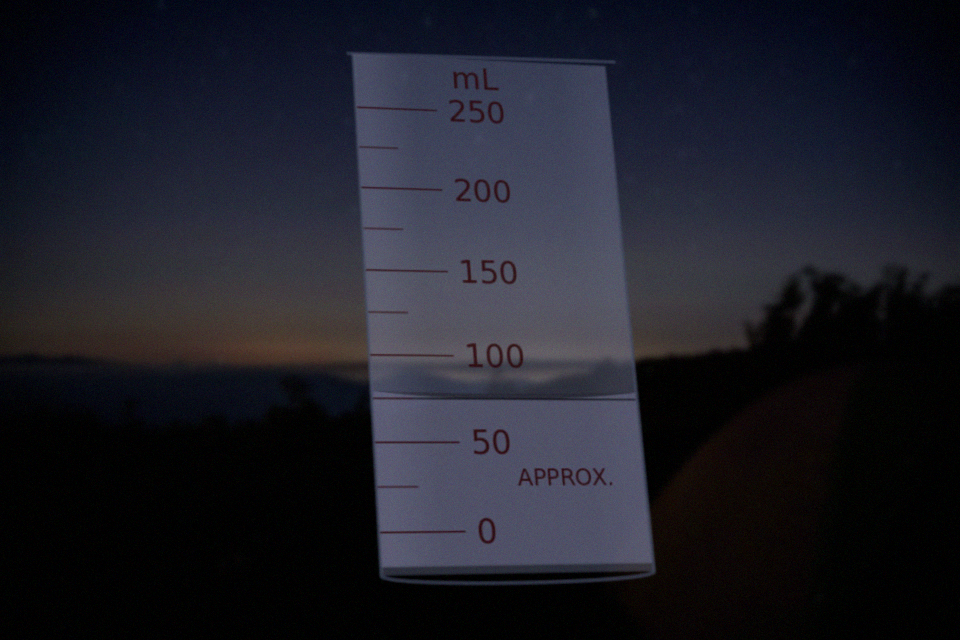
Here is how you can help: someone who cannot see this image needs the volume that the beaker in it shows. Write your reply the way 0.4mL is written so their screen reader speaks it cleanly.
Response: 75mL
